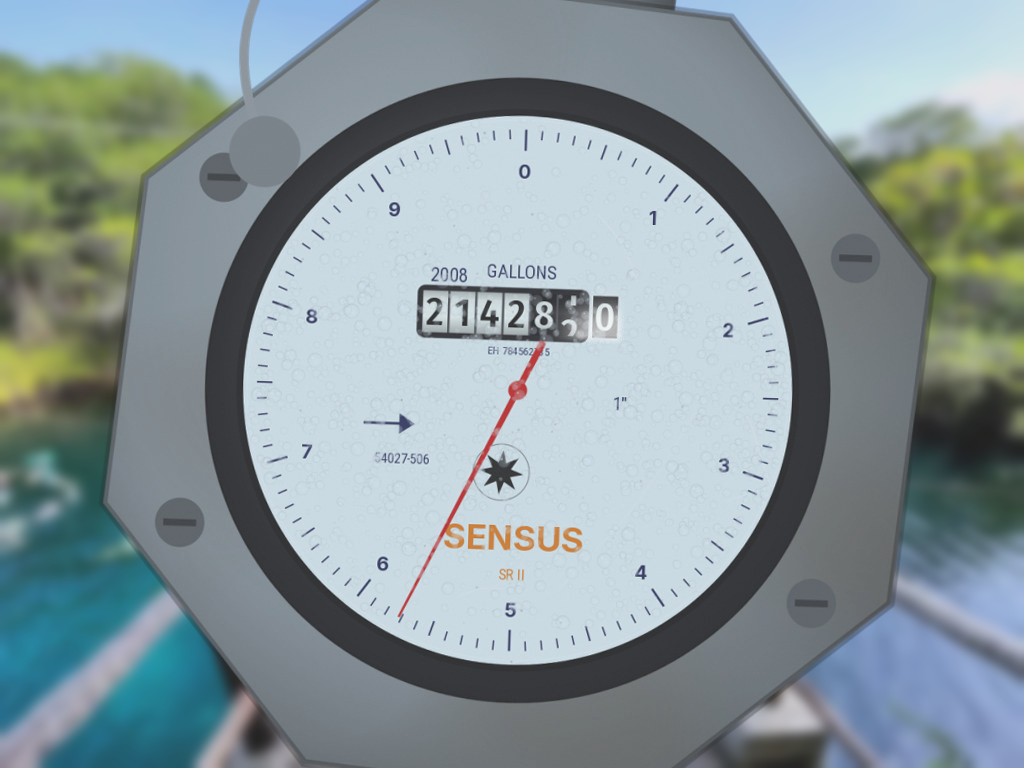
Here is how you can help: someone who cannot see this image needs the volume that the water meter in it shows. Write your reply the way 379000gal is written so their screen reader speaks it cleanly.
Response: 2142815.7gal
